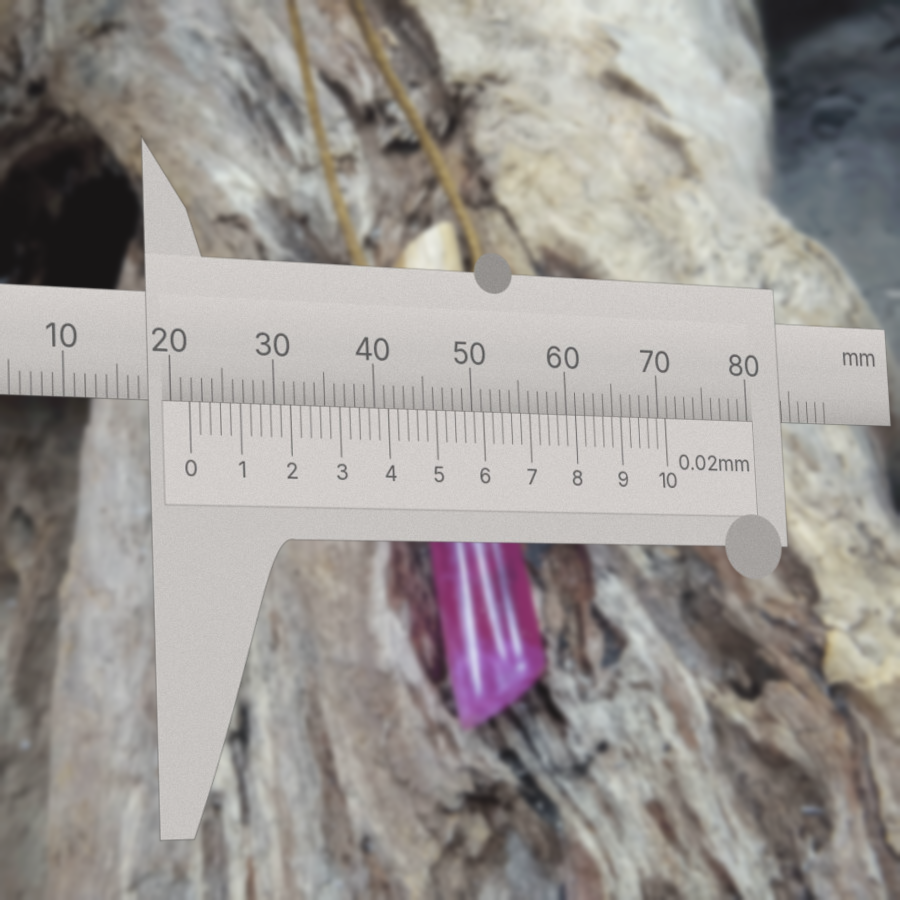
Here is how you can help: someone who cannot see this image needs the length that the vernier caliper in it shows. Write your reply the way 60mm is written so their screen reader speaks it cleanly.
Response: 21.8mm
